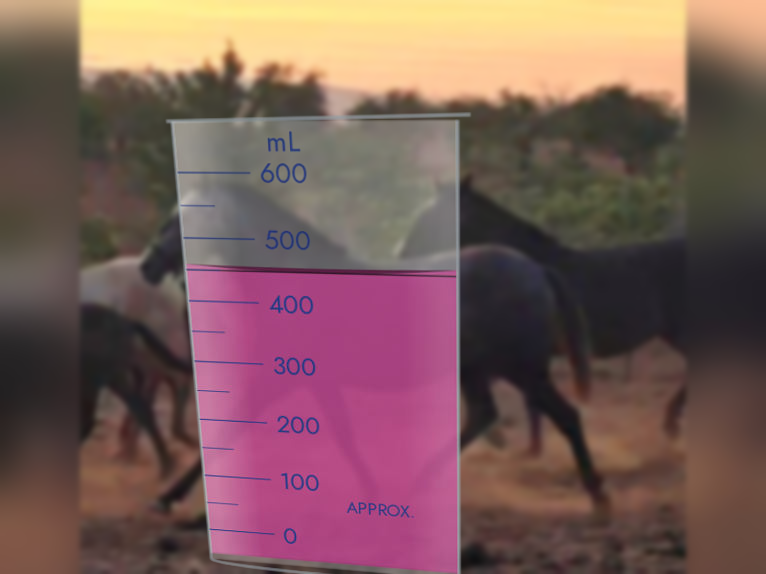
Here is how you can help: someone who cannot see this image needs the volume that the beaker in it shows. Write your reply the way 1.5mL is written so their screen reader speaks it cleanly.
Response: 450mL
